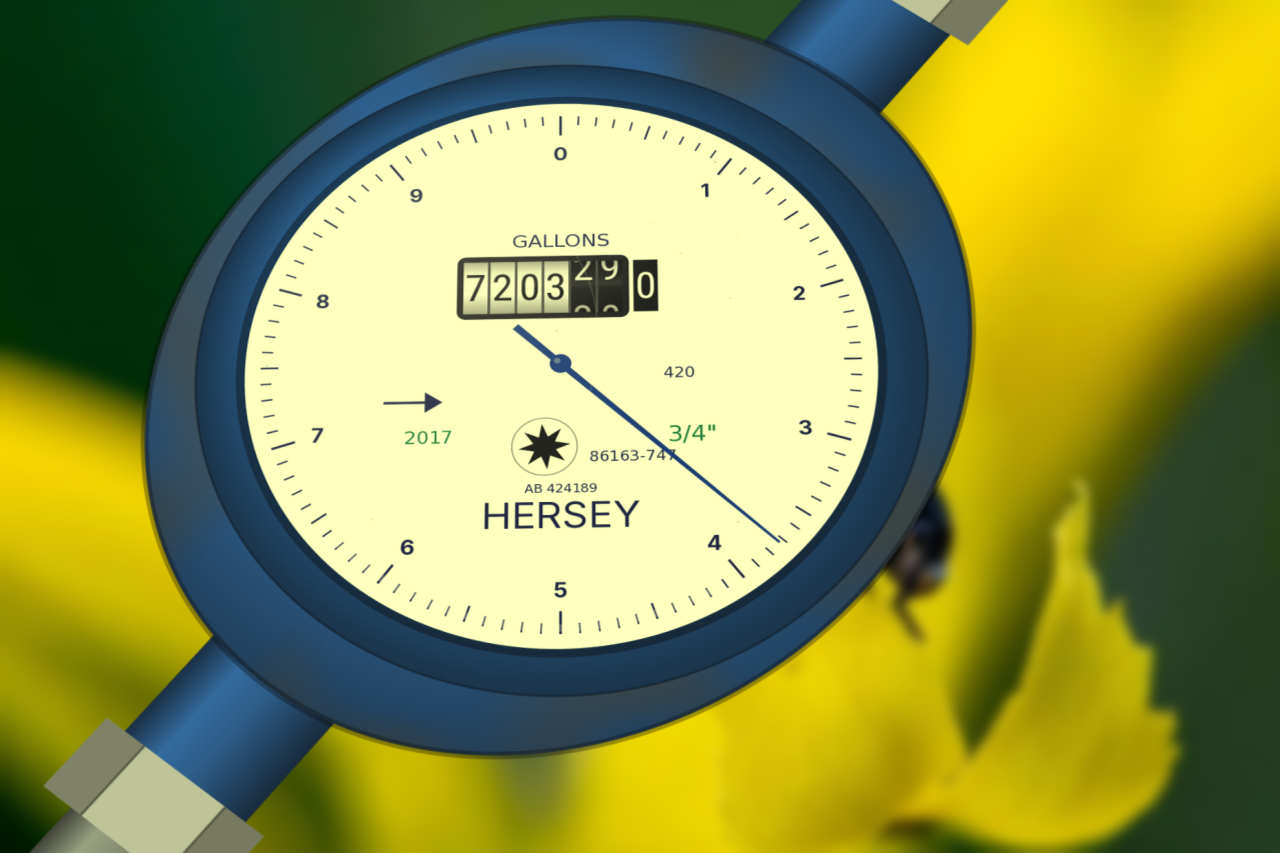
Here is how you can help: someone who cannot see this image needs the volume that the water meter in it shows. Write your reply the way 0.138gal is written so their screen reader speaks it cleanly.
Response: 7203293.7gal
